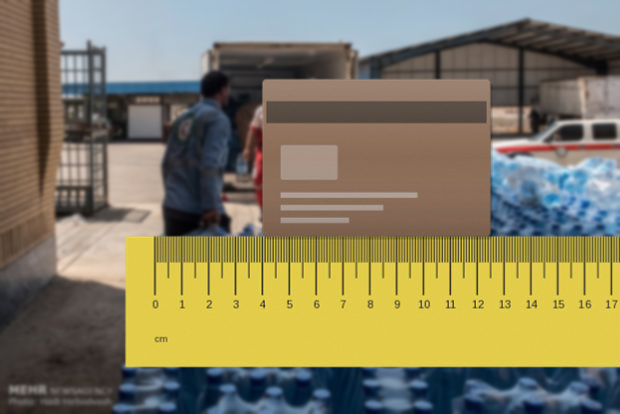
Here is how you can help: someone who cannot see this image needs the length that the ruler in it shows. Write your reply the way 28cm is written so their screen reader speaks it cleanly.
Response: 8.5cm
